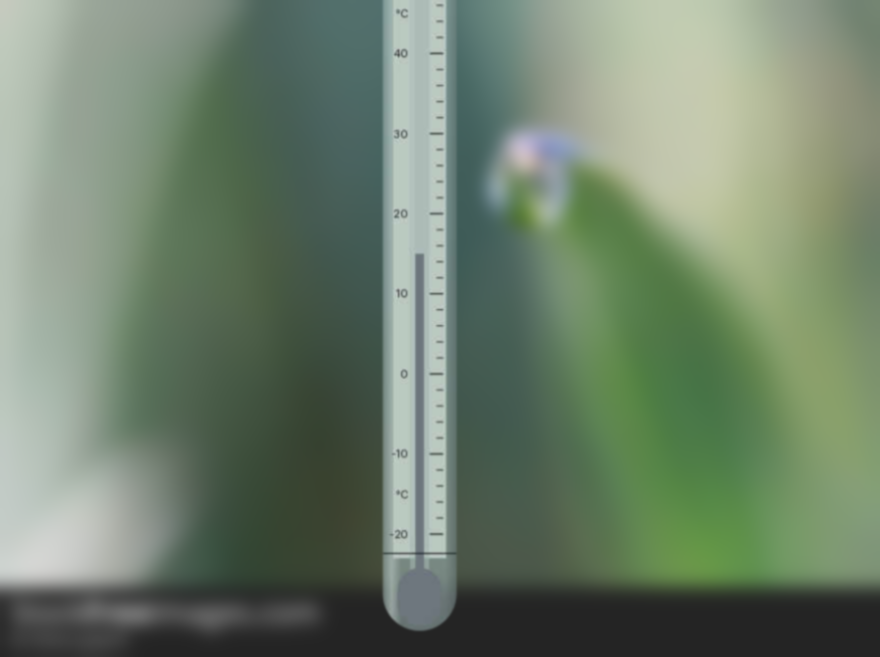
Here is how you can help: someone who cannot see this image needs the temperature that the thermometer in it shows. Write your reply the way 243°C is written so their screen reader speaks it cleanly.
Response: 15°C
